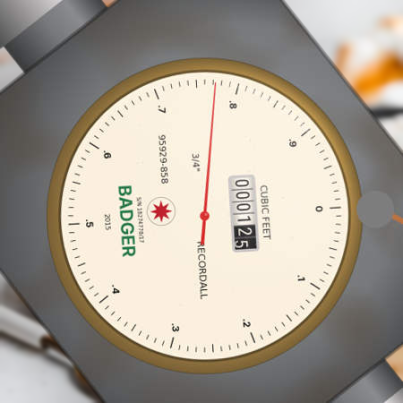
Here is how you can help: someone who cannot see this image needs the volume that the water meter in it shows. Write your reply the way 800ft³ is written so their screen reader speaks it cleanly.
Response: 124.77ft³
